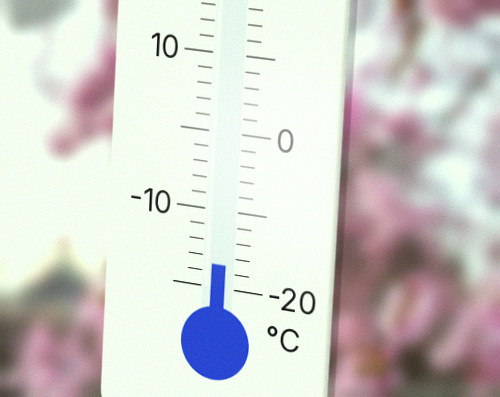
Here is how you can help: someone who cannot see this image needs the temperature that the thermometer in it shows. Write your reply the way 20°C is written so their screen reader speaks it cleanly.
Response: -17°C
